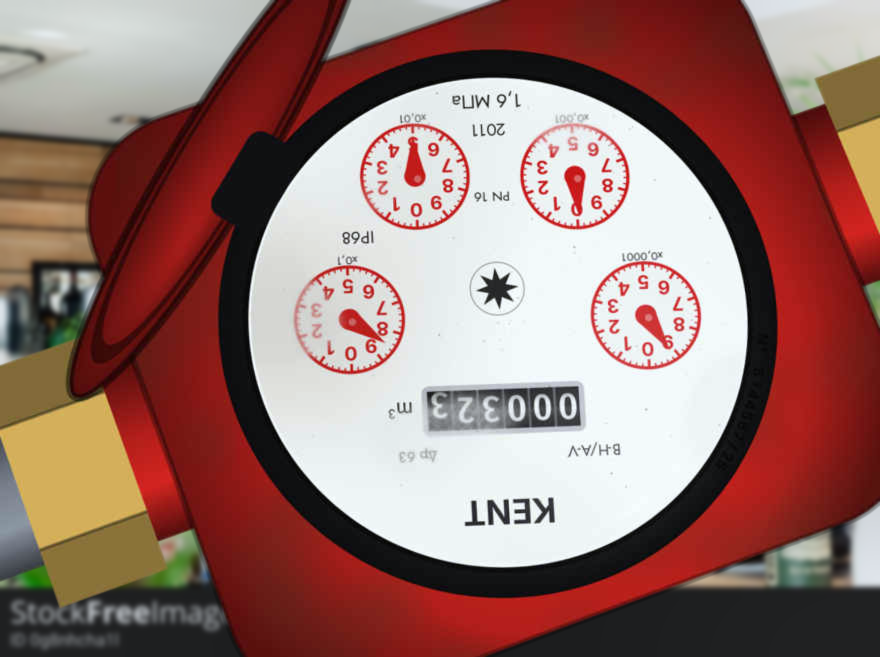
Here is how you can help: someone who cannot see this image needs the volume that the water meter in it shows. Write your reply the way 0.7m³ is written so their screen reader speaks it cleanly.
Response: 322.8499m³
